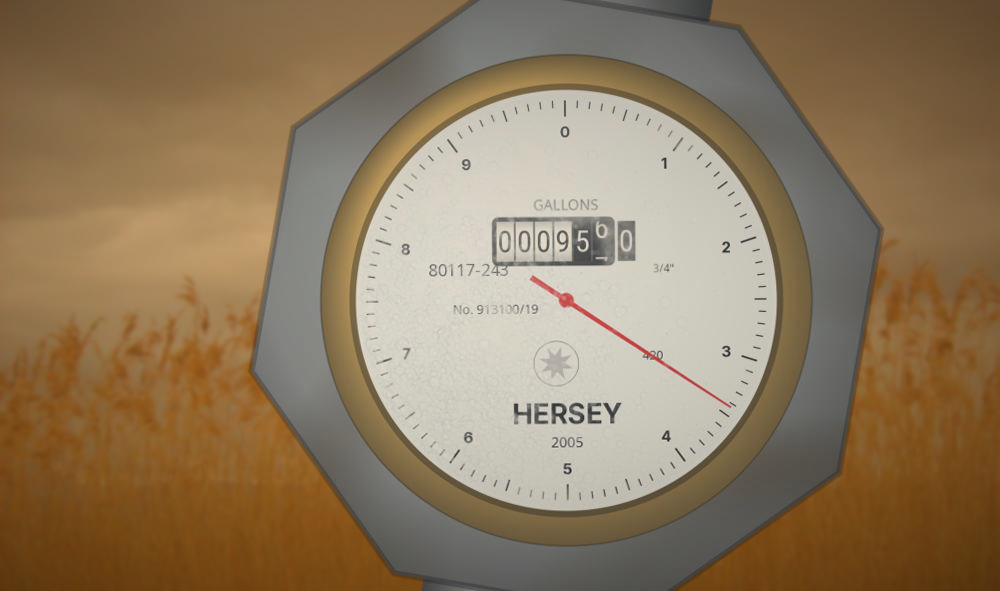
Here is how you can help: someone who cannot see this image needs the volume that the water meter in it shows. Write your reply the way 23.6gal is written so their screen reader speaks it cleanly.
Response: 9563.4gal
